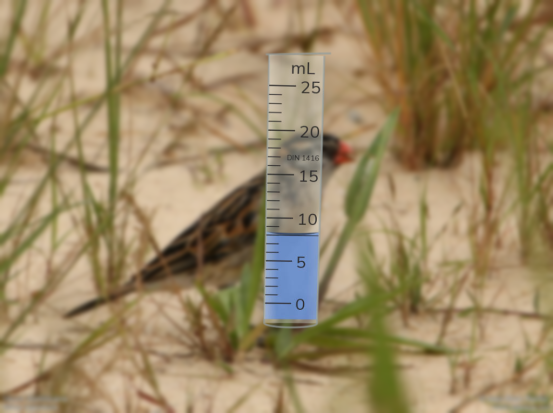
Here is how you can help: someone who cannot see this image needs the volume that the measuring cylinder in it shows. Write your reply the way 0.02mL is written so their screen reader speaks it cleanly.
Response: 8mL
